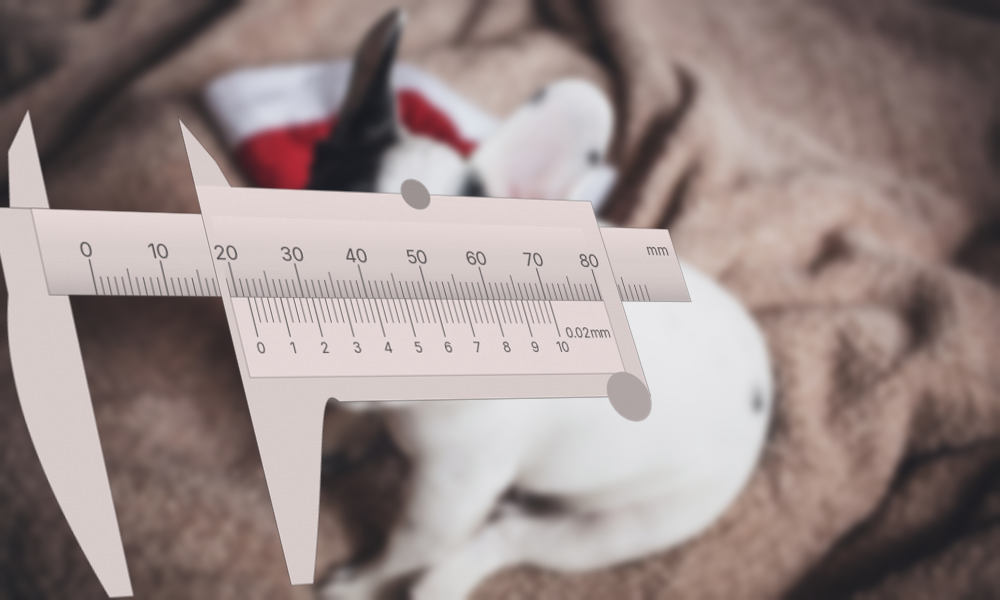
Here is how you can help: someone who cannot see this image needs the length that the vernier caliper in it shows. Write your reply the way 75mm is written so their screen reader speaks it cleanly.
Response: 21.6mm
